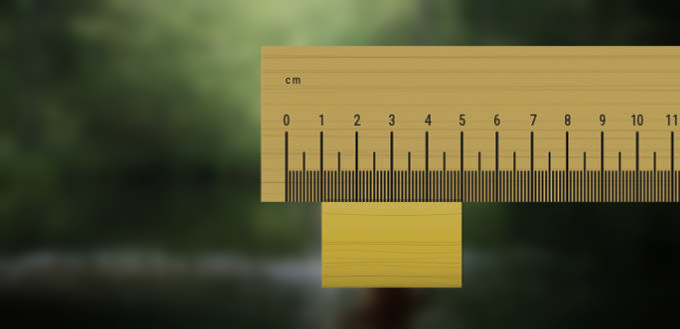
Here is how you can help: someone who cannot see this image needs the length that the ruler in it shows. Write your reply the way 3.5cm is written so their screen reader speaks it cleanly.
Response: 4cm
